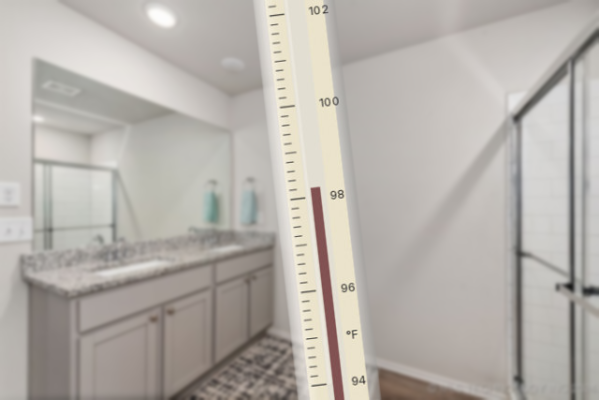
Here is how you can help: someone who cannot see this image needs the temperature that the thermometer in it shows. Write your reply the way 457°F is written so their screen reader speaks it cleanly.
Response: 98.2°F
